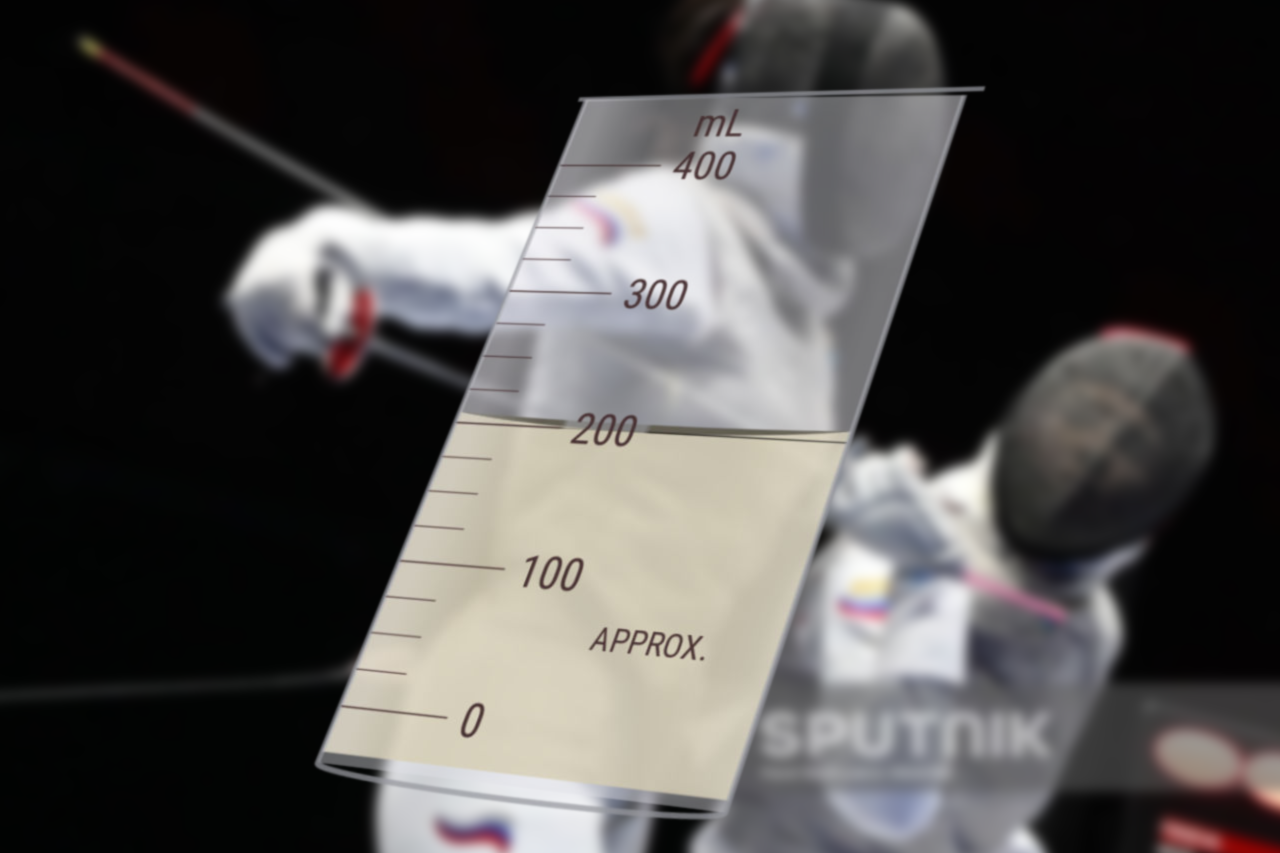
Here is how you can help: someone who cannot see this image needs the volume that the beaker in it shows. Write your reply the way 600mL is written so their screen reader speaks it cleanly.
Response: 200mL
